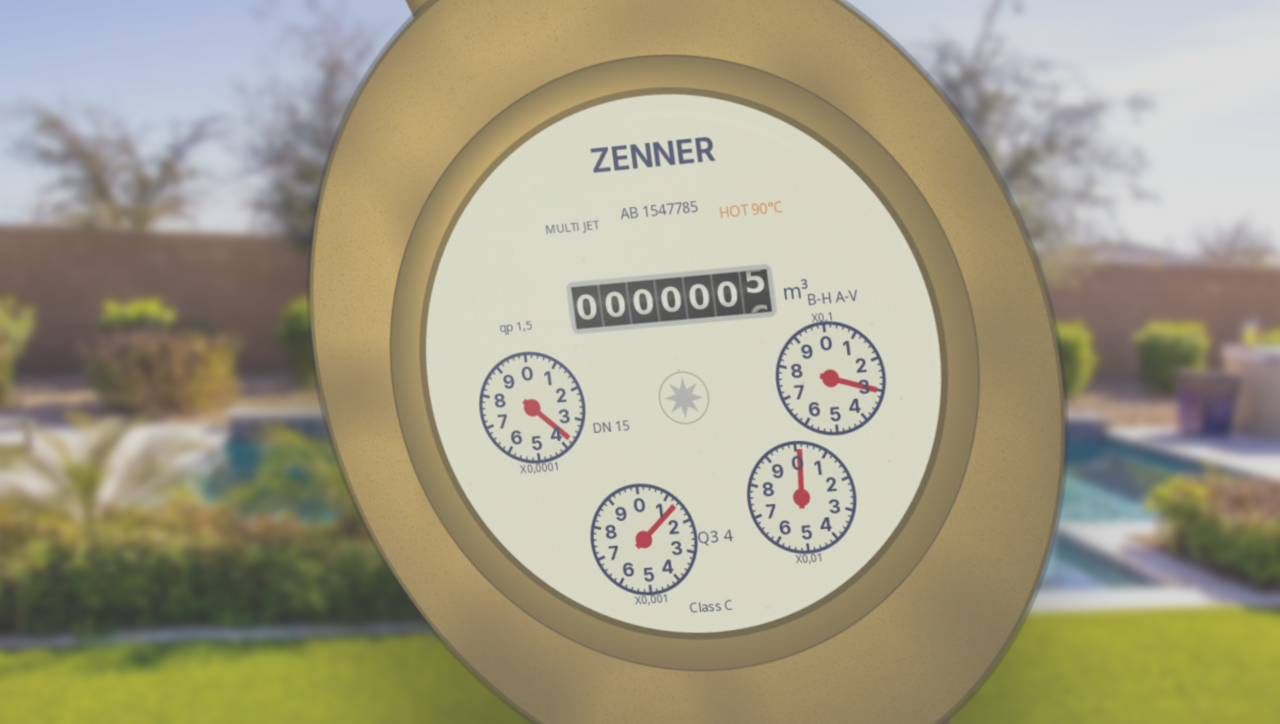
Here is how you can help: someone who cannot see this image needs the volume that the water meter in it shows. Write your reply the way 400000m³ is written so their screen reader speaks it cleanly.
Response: 5.3013m³
